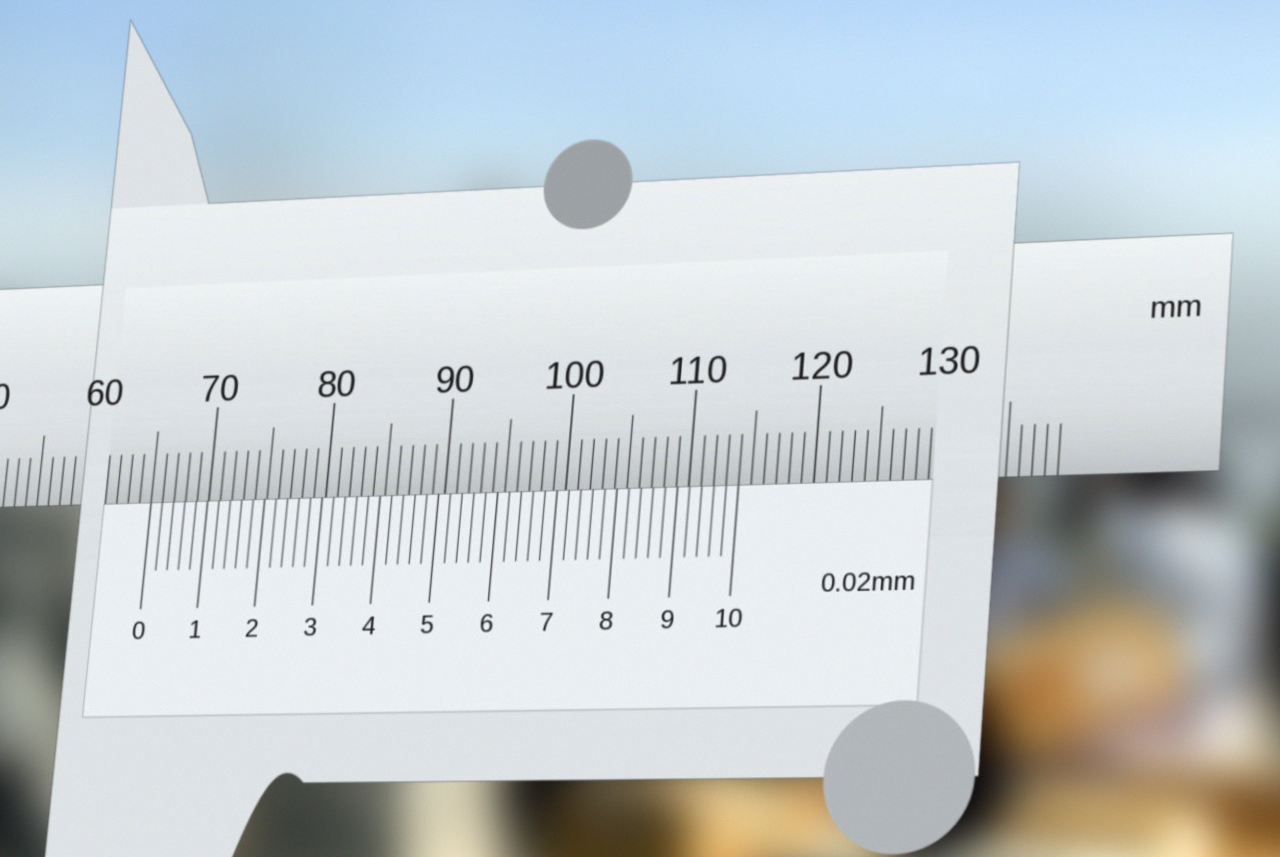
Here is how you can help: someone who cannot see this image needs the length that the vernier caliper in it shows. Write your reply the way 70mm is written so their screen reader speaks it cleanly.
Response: 65.0mm
